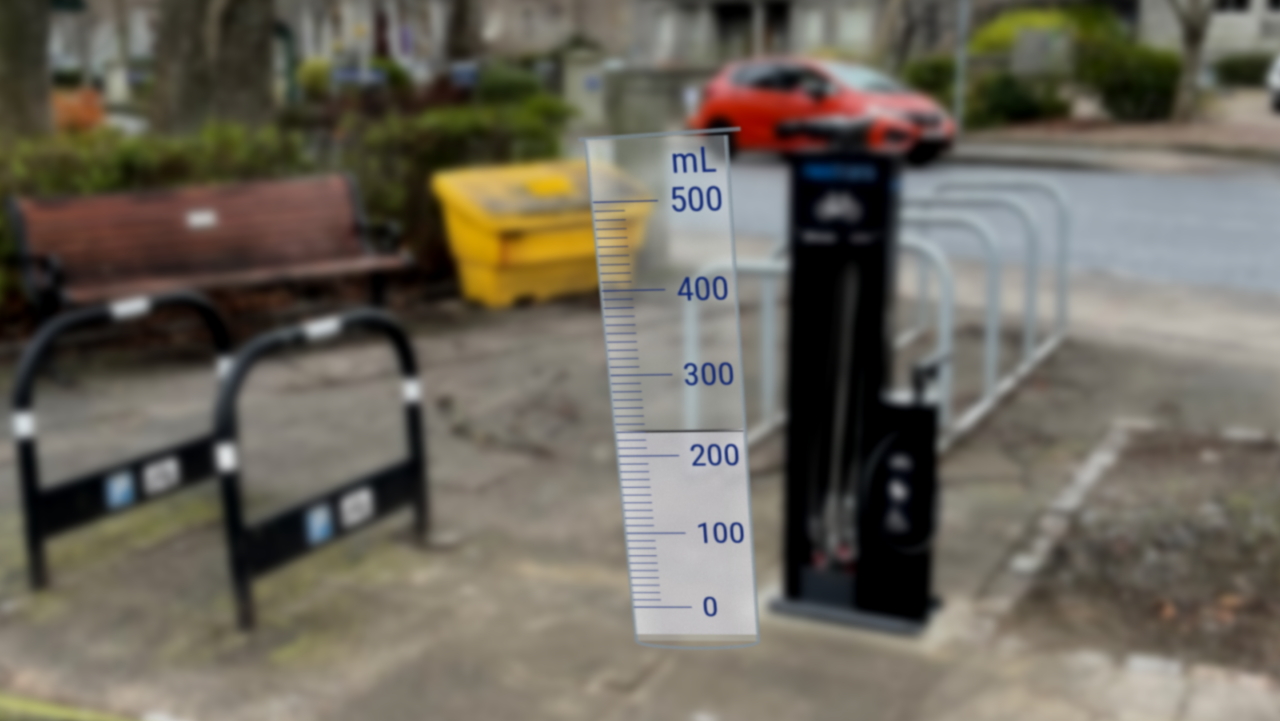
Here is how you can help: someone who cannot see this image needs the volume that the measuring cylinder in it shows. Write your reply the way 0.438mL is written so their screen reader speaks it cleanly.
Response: 230mL
